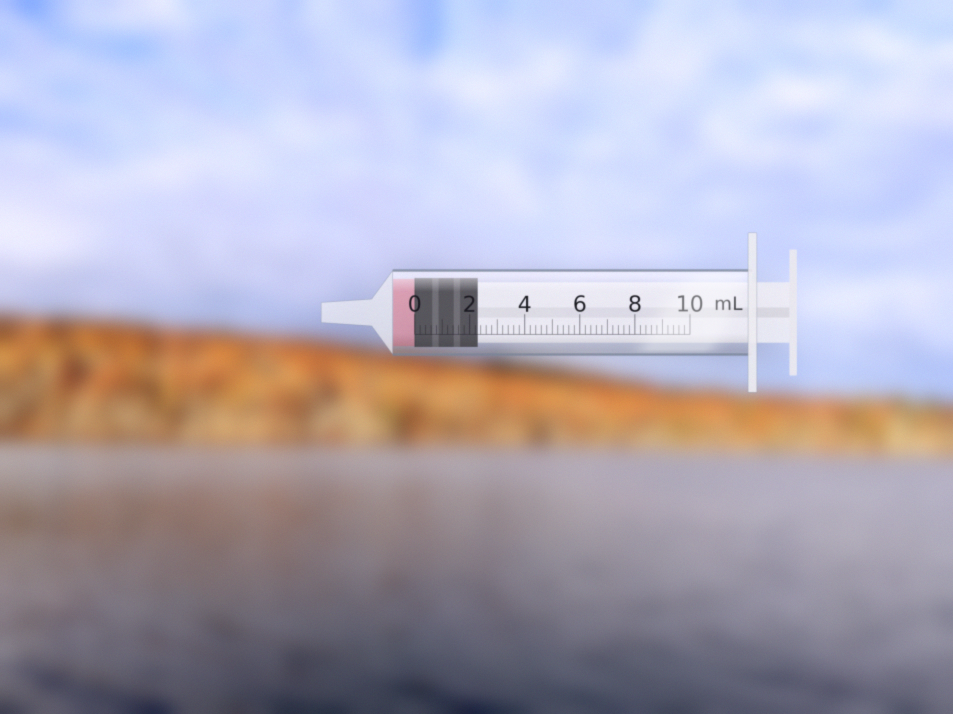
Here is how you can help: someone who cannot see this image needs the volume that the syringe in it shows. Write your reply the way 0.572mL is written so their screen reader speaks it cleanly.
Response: 0mL
